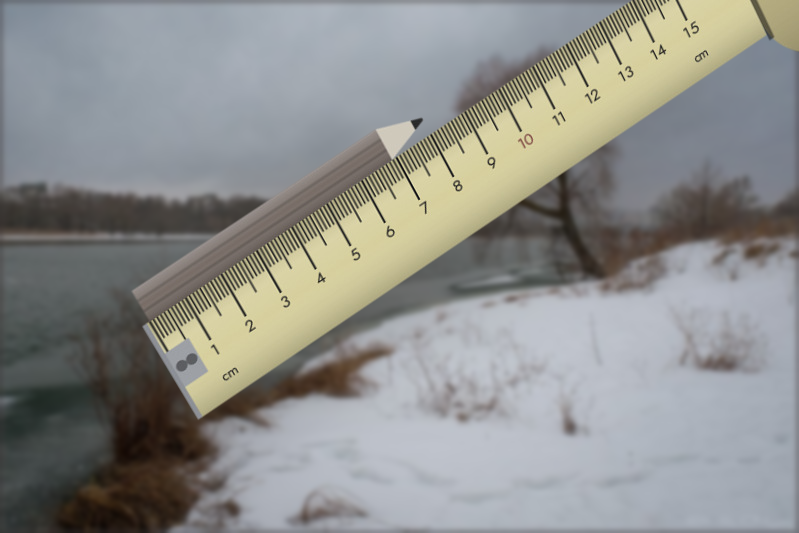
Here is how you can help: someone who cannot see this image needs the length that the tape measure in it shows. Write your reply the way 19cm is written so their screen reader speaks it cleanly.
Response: 8cm
